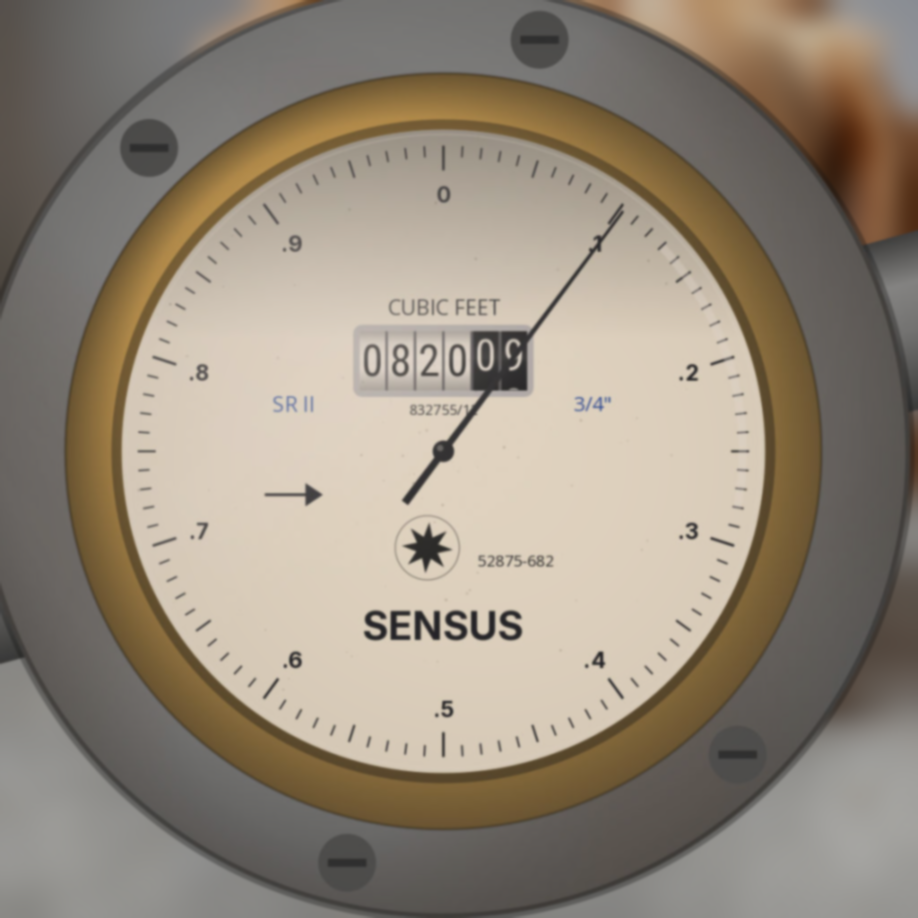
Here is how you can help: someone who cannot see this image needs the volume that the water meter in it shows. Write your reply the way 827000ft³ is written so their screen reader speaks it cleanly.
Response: 82009.10ft³
